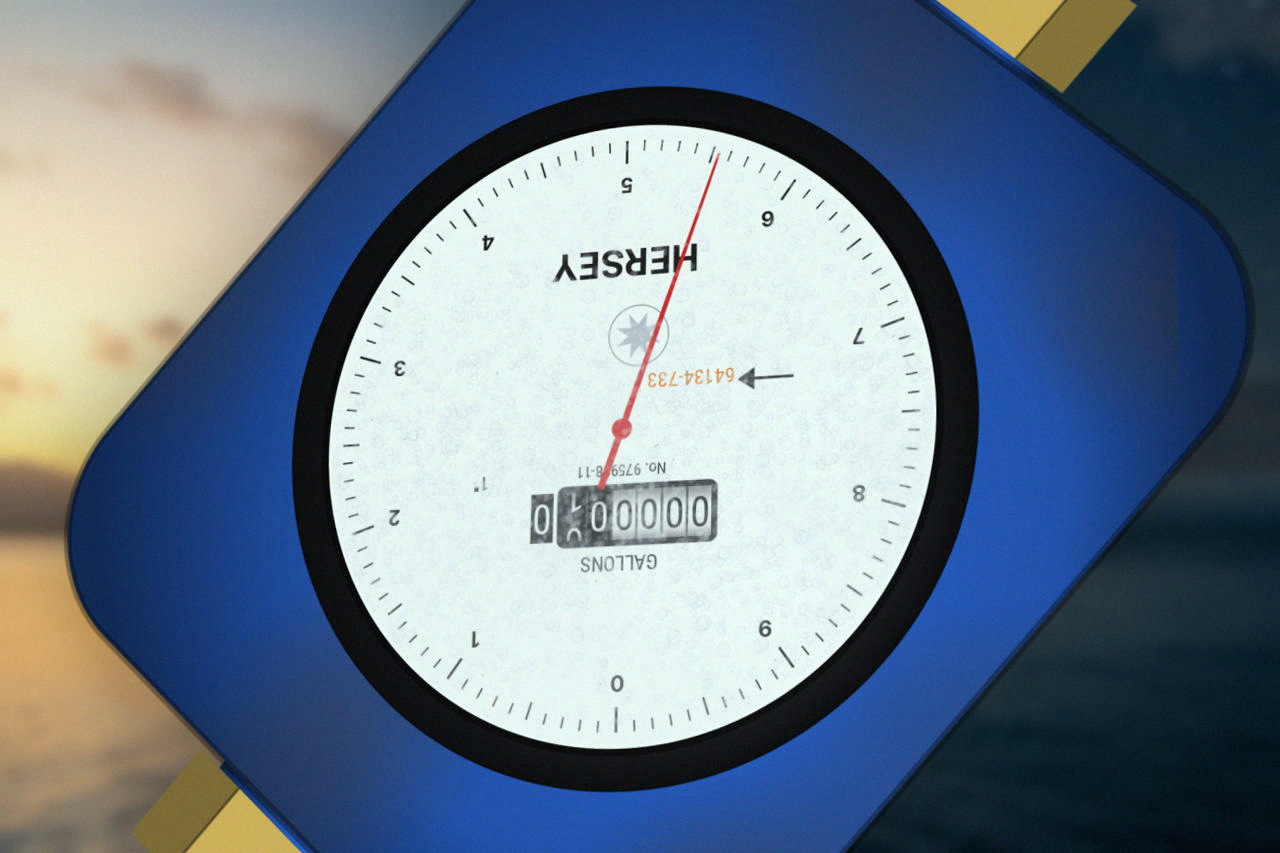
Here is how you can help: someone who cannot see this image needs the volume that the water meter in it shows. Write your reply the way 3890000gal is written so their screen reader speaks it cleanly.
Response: 5.5gal
